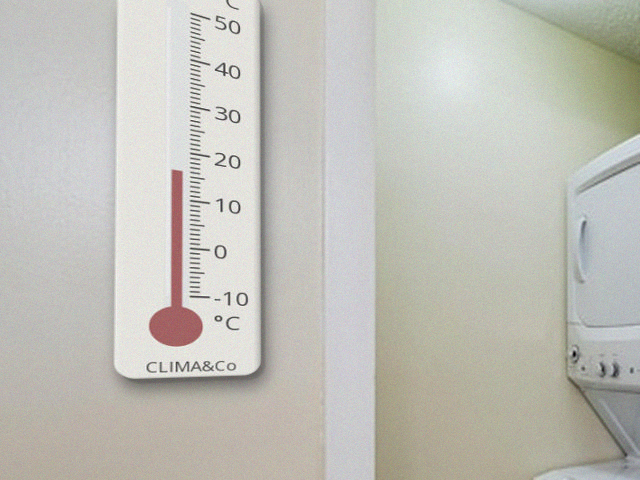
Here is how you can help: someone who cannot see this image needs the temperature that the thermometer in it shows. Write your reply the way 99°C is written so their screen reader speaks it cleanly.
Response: 16°C
